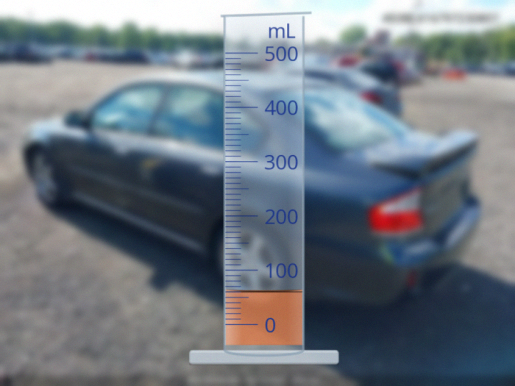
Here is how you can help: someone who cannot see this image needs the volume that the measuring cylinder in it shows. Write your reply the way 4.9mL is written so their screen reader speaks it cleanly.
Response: 60mL
